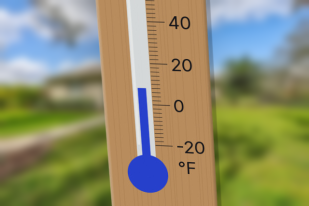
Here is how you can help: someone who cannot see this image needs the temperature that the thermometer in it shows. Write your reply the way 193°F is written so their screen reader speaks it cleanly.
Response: 8°F
